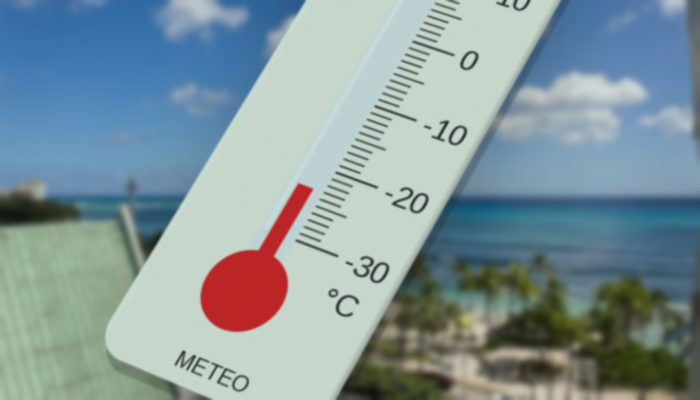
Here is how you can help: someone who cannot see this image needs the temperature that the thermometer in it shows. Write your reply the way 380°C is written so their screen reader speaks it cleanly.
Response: -23°C
